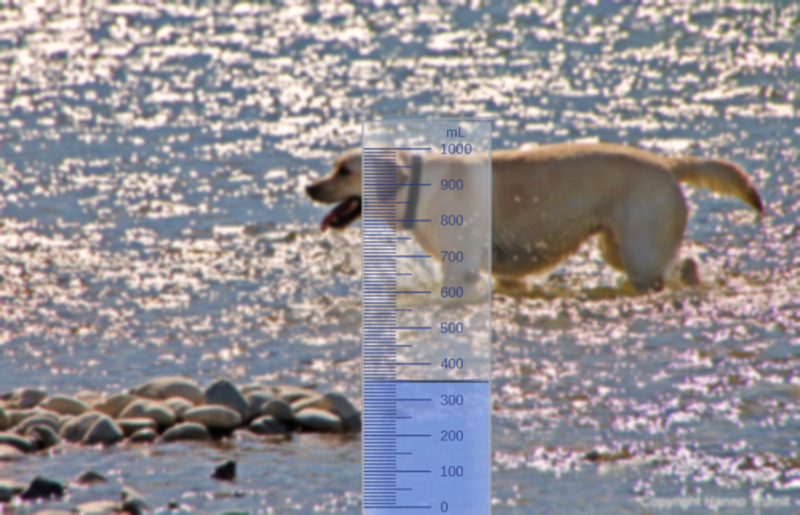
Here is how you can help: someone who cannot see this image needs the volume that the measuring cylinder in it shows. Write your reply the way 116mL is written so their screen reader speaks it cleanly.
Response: 350mL
